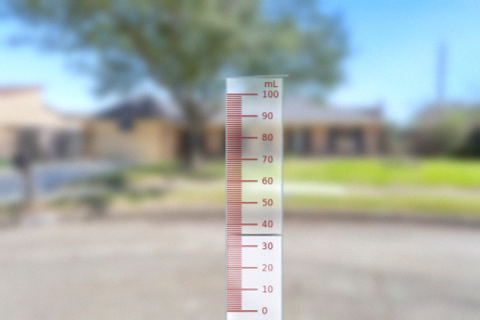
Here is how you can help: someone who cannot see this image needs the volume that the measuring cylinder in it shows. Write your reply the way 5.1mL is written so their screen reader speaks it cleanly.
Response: 35mL
